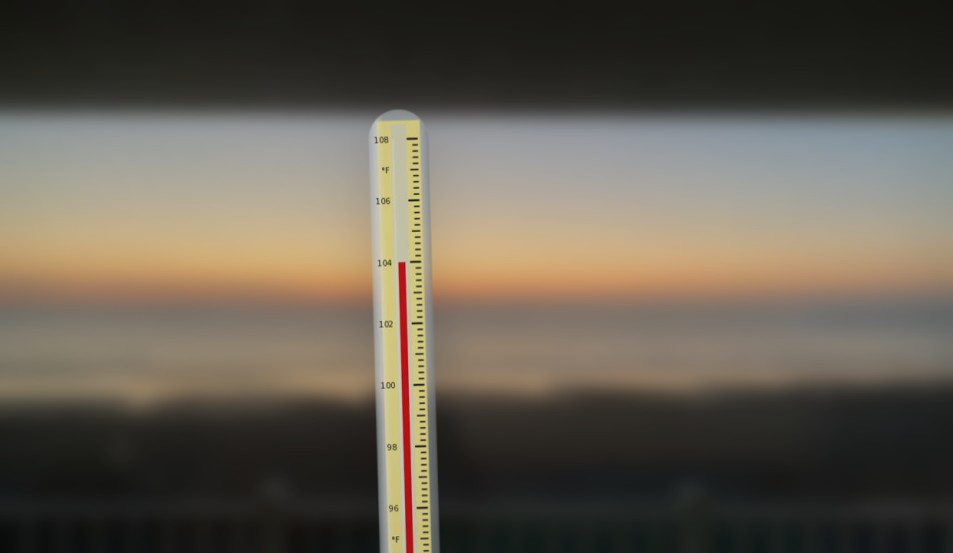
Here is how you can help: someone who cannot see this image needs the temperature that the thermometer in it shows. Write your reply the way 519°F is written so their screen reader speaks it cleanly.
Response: 104°F
